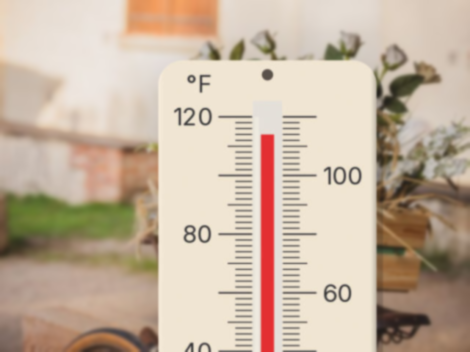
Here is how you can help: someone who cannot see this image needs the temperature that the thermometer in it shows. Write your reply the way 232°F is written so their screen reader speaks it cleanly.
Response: 114°F
